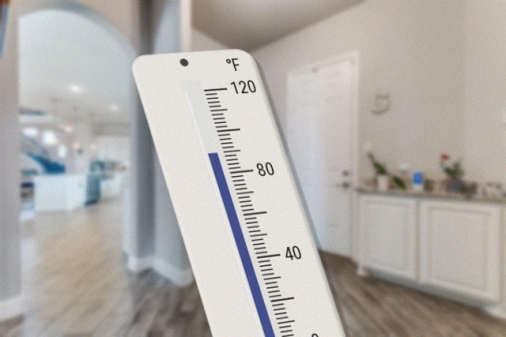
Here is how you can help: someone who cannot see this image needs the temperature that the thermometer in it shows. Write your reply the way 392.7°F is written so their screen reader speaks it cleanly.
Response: 90°F
